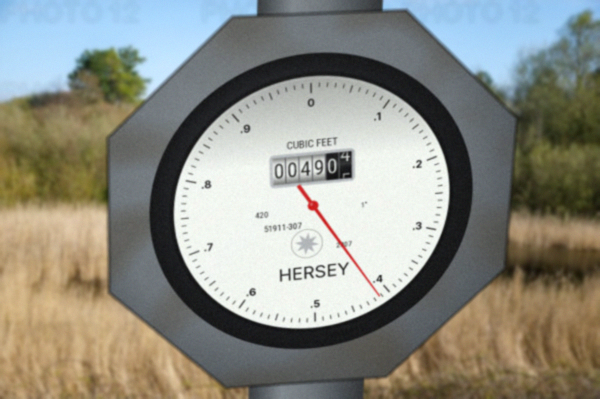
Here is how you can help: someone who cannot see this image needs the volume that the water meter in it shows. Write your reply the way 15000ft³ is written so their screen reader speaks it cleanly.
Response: 4904.41ft³
